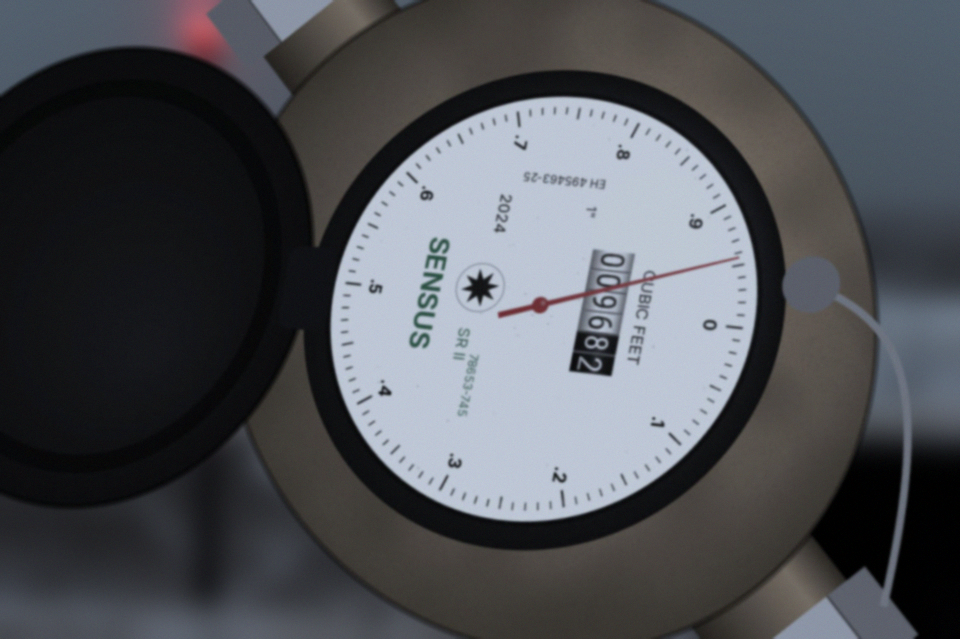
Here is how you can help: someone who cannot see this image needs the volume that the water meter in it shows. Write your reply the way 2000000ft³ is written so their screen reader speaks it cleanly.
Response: 9681.94ft³
